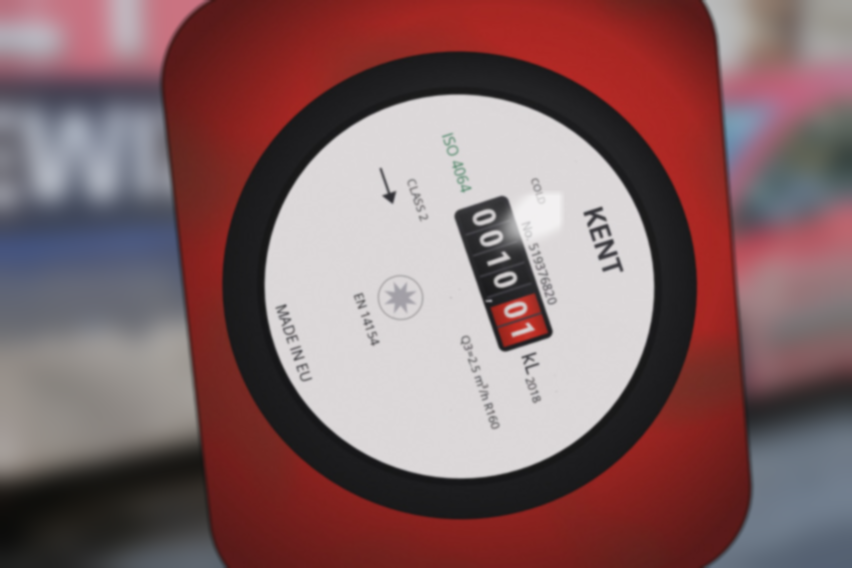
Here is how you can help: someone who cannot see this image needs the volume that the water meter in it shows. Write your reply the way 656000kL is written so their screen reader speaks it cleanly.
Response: 10.01kL
